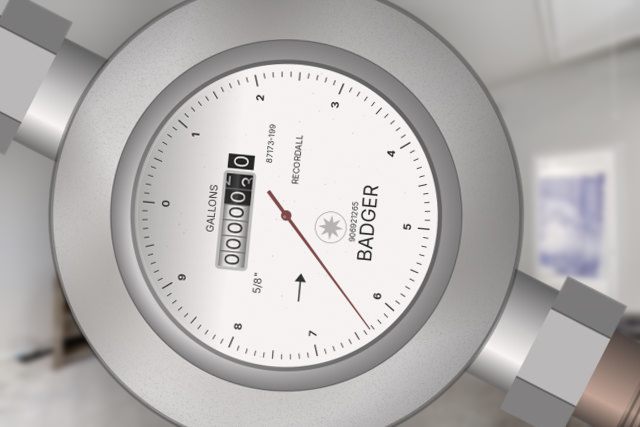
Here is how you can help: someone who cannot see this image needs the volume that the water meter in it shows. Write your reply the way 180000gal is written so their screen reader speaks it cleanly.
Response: 26.3gal
